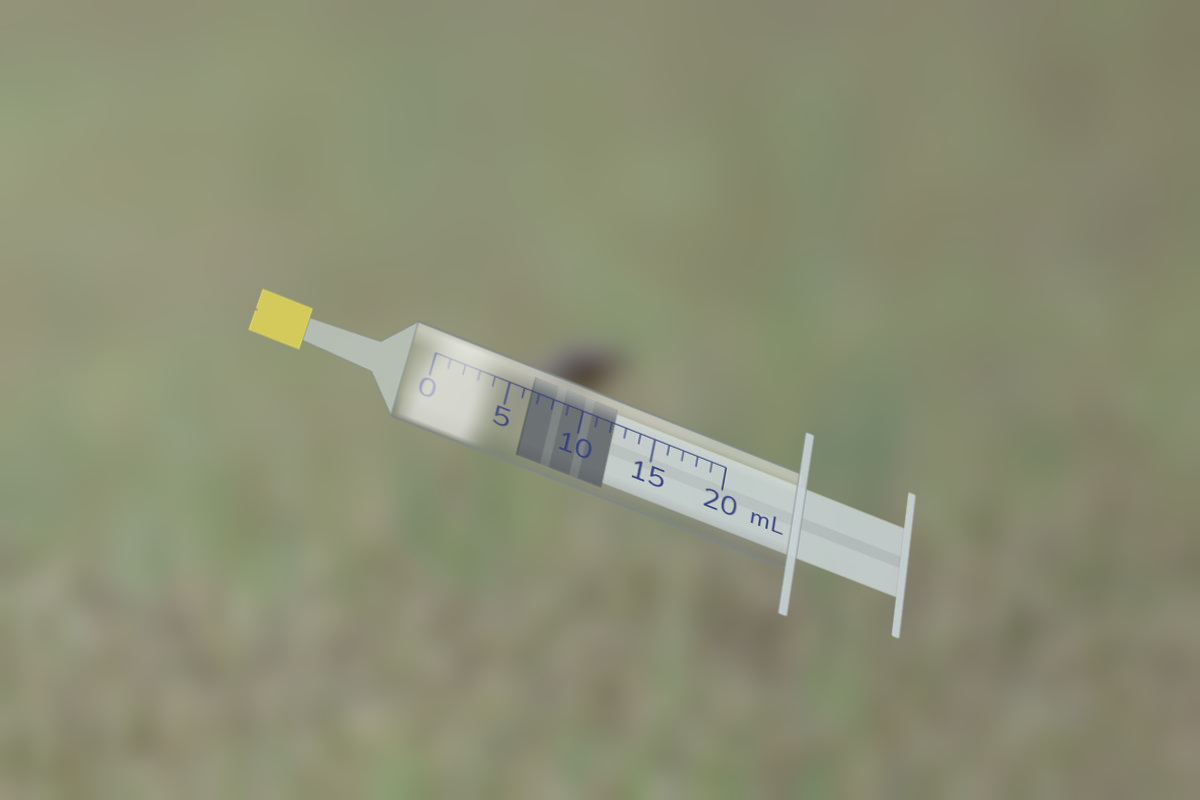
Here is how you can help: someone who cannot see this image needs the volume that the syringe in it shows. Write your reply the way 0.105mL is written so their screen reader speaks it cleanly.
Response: 6.5mL
